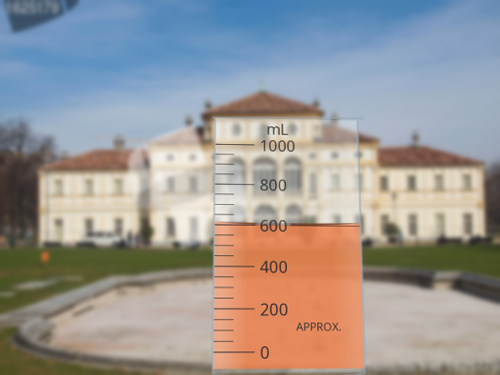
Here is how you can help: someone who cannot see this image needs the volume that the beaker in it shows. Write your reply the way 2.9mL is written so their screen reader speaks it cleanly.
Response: 600mL
